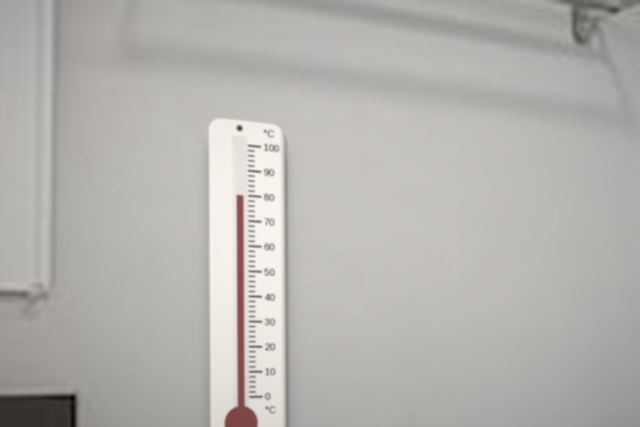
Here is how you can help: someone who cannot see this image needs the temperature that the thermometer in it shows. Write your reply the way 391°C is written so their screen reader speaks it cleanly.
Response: 80°C
